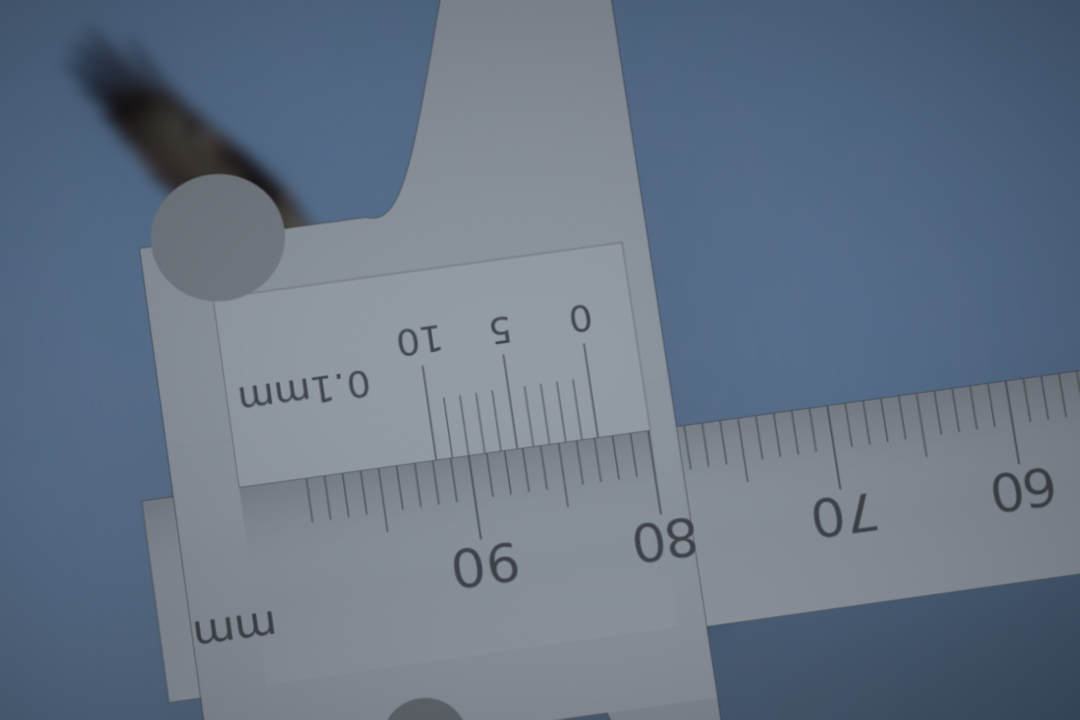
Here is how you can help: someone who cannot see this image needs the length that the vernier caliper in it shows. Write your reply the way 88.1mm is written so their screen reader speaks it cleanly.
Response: 82.8mm
